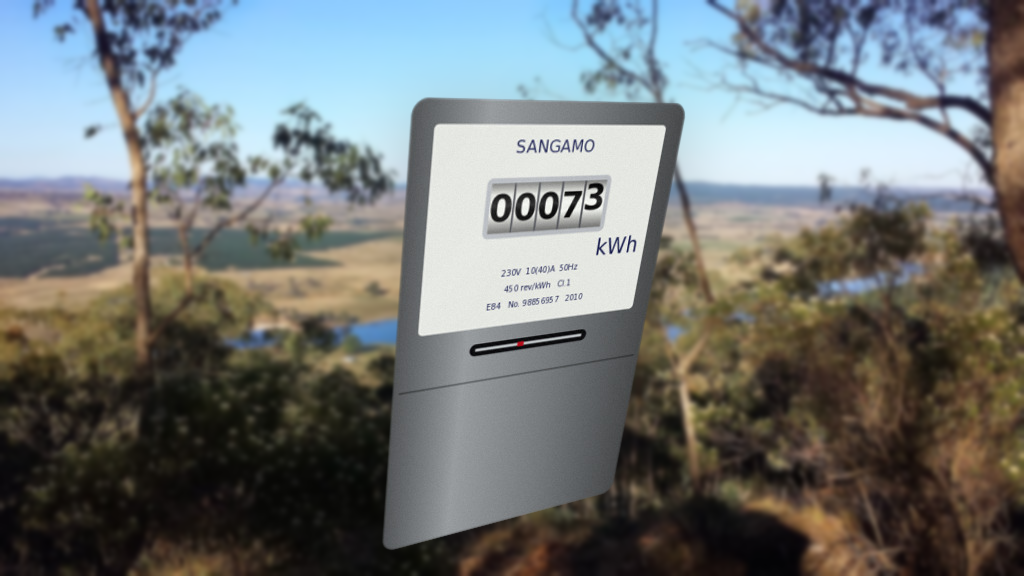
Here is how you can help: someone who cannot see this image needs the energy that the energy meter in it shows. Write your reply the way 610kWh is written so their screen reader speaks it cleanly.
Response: 73kWh
